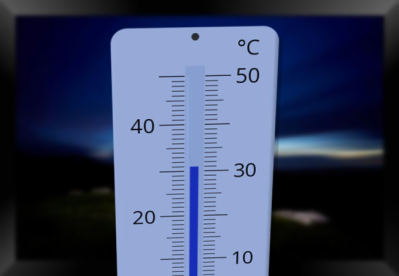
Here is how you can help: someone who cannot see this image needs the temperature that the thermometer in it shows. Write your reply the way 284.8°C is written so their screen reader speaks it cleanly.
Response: 31°C
